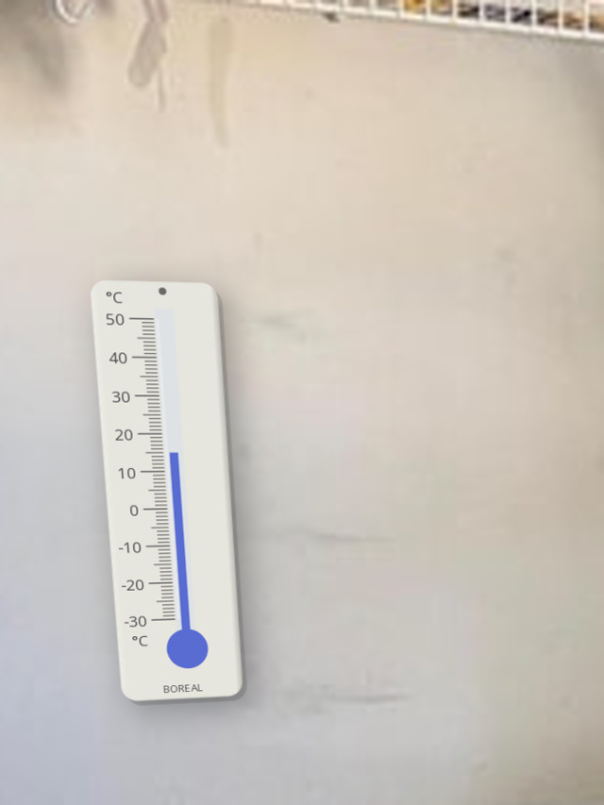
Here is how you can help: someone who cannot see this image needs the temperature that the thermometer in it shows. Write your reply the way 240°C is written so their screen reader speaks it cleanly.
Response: 15°C
